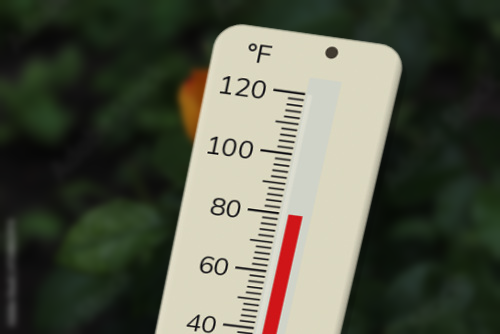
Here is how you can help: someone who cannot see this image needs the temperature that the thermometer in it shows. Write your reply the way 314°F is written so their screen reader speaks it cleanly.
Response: 80°F
